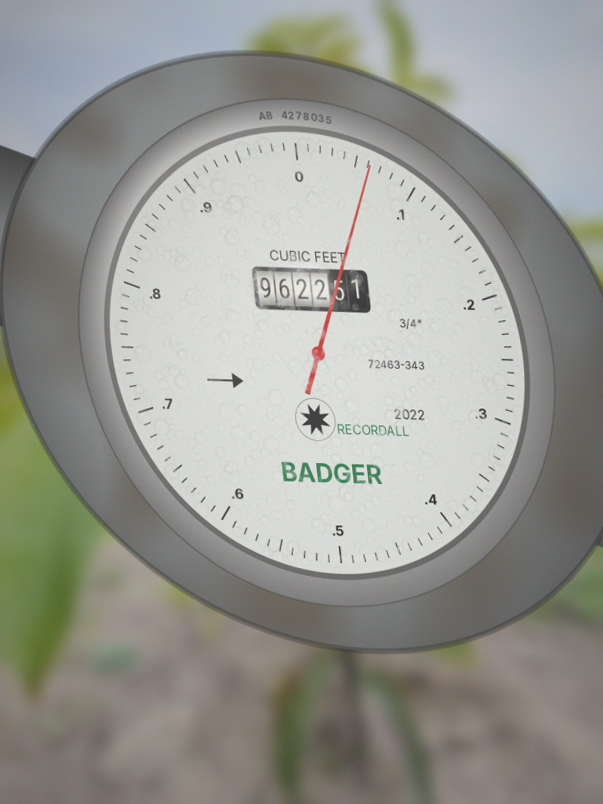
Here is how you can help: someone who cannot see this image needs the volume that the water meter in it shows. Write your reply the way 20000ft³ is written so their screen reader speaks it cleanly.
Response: 962251.06ft³
